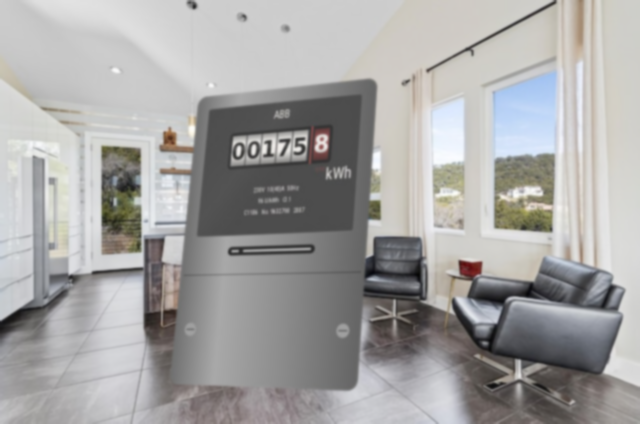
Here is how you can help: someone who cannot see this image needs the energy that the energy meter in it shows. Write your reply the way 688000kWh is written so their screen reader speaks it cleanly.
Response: 175.8kWh
